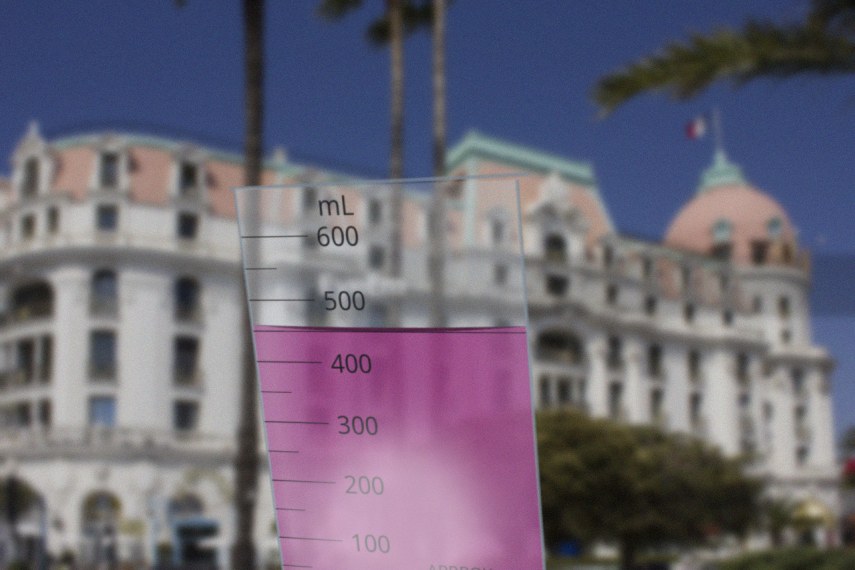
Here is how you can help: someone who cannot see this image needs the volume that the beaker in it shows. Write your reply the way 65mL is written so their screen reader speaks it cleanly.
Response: 450mL
